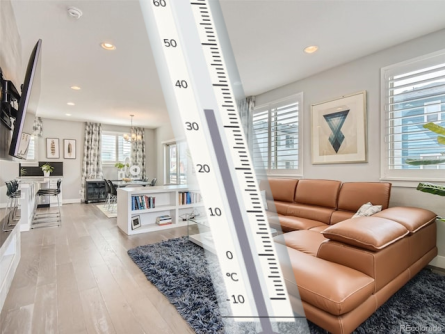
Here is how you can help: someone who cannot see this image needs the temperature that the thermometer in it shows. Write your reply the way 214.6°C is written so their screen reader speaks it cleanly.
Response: 34°C
